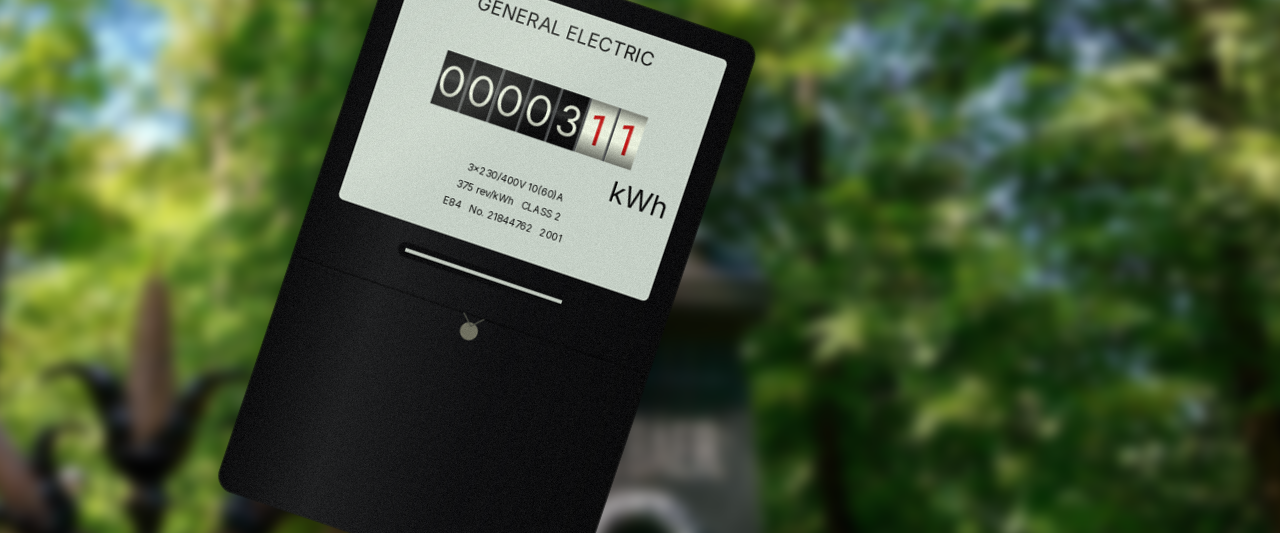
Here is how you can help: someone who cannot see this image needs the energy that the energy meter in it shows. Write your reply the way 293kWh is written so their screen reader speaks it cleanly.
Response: 3.11kWh
